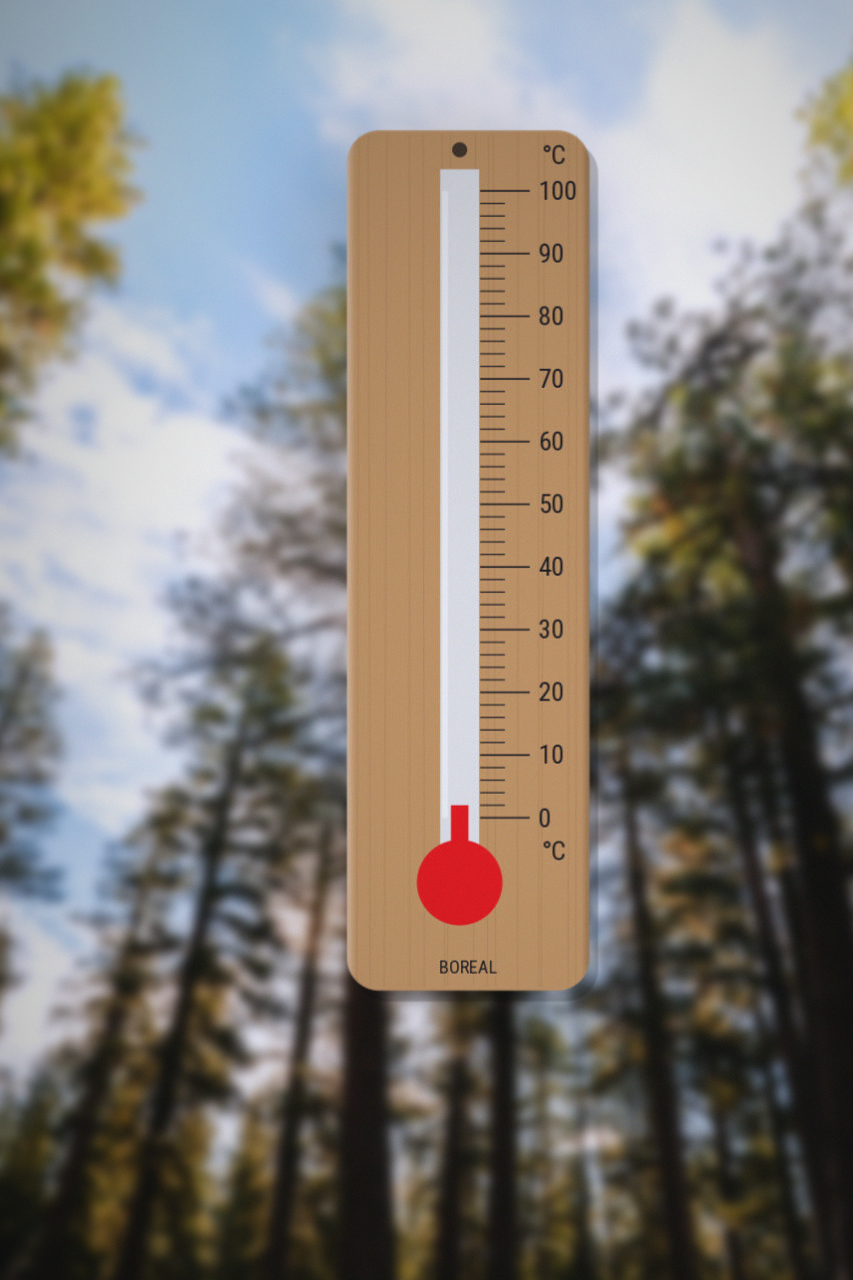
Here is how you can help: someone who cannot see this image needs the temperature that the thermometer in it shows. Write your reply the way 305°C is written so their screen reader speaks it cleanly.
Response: 2°C
